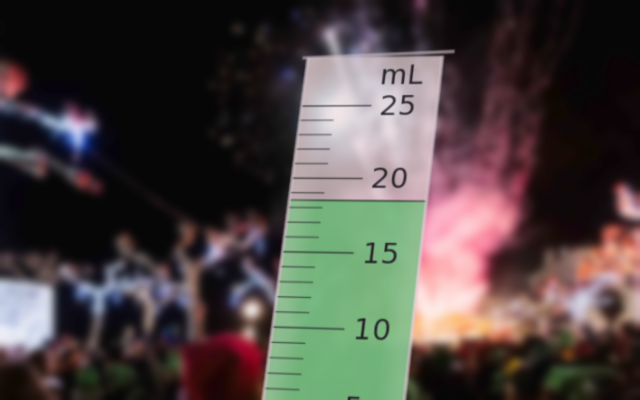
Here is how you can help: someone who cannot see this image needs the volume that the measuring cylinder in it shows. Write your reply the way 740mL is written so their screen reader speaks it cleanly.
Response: 18.5mL
